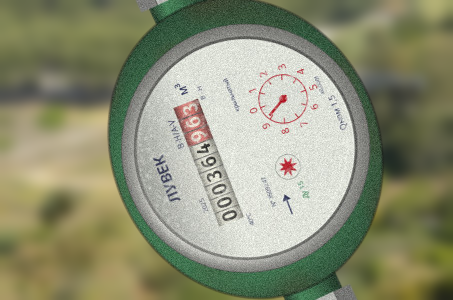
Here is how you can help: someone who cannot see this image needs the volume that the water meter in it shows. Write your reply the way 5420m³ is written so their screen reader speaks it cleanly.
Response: 364.9629m³
